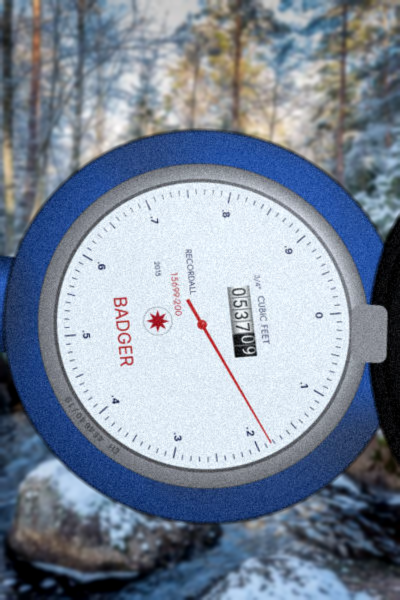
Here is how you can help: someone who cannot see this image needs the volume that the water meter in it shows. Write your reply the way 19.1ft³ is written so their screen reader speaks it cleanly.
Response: 53709.18ft³
